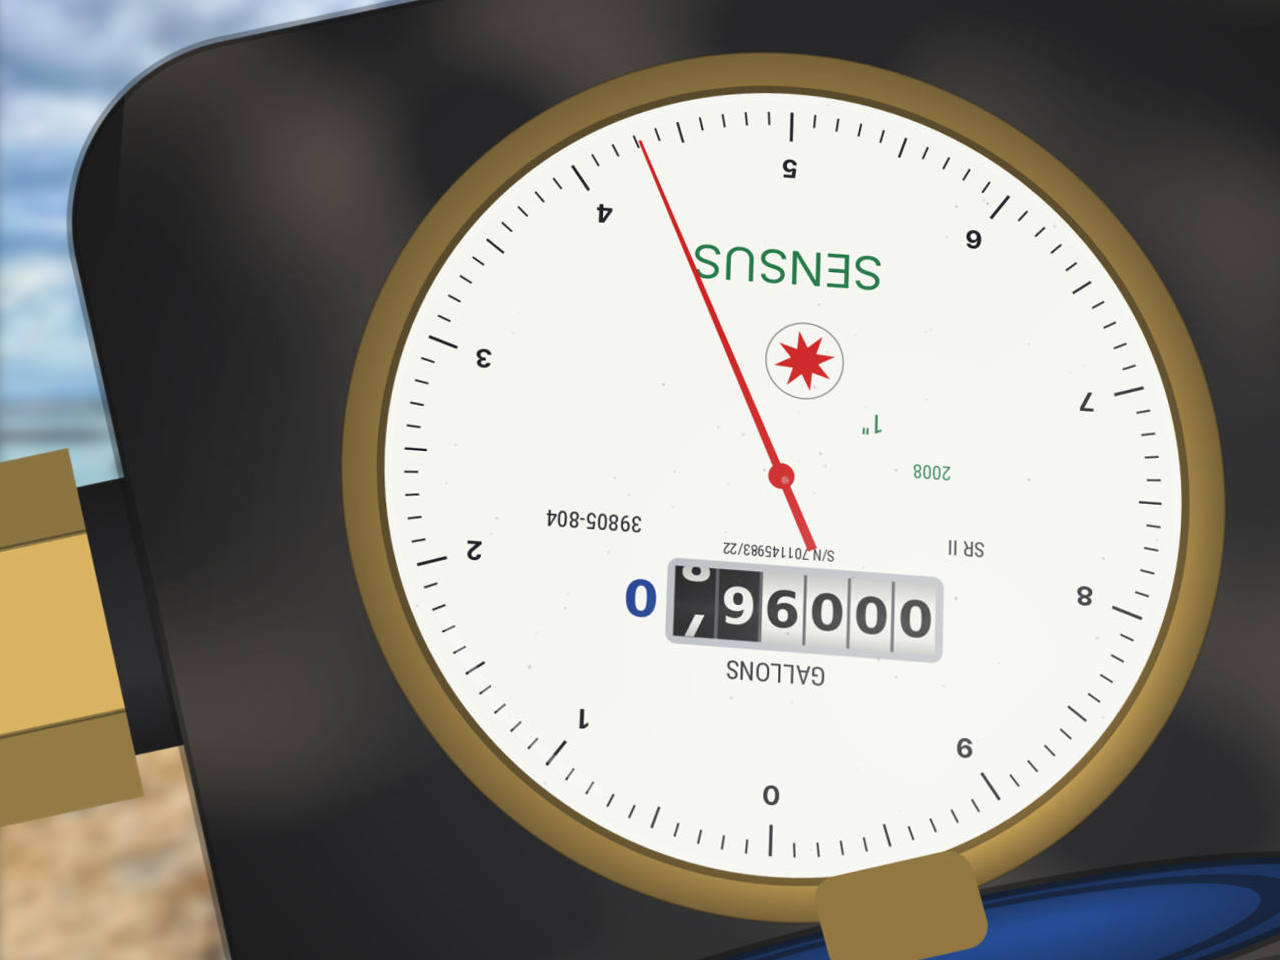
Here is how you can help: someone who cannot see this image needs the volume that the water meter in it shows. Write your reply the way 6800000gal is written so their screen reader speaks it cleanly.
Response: 9674.3gal
